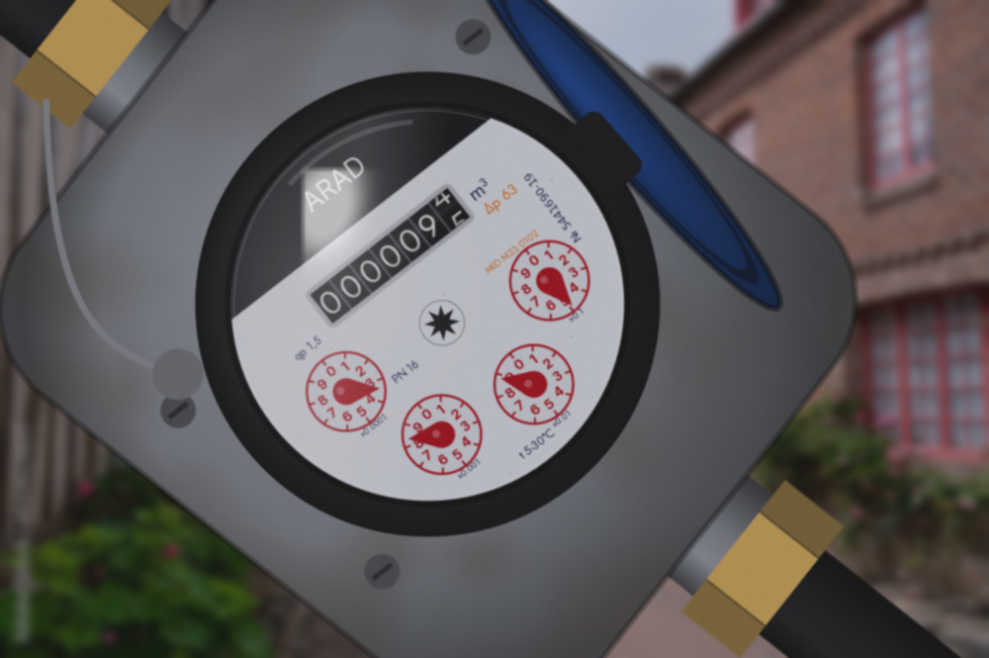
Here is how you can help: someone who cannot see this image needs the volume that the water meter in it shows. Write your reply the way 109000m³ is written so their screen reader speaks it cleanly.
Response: 94.4883m³
